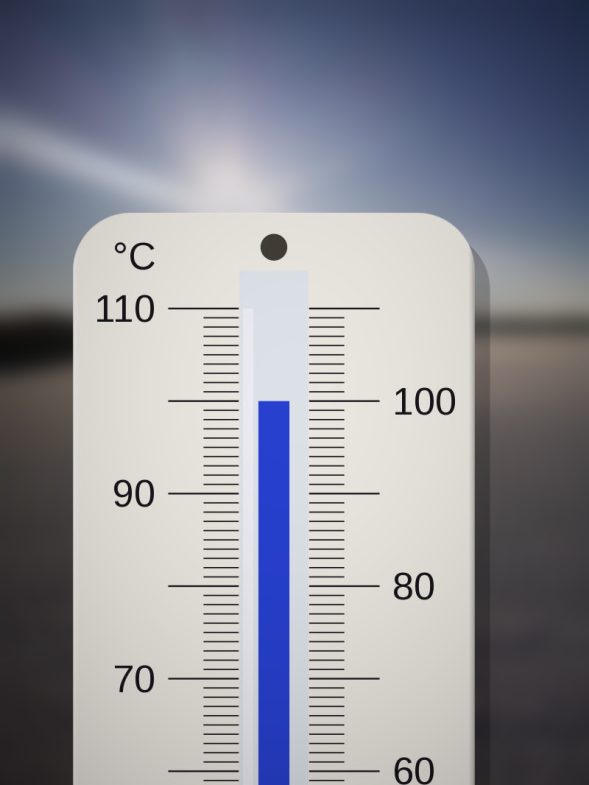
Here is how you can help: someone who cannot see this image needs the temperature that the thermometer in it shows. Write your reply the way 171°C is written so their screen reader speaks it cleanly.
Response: 100°C
